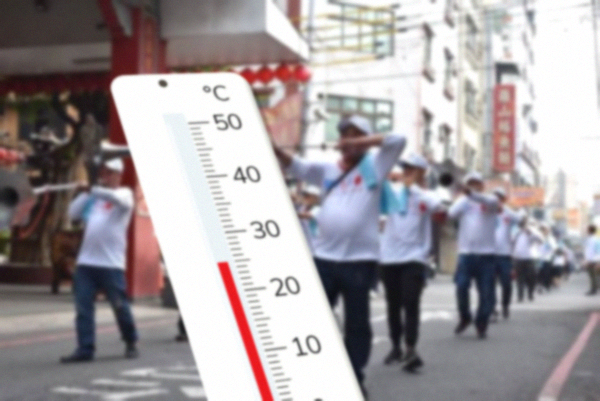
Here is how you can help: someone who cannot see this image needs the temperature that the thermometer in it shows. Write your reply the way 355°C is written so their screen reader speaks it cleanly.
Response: 25°C
